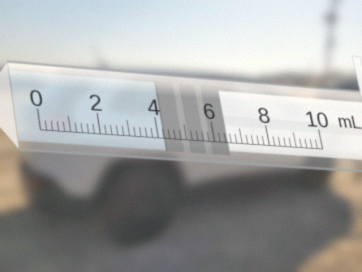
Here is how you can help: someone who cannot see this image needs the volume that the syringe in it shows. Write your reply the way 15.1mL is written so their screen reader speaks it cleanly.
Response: 4.2mL
